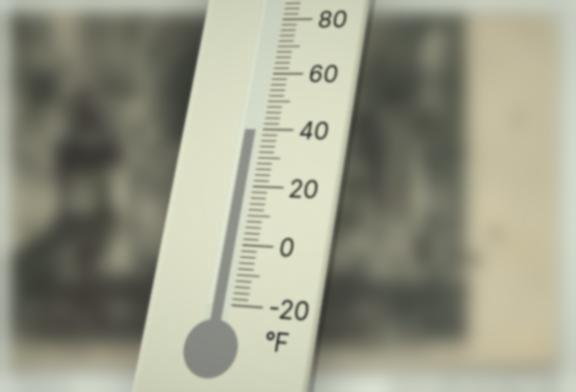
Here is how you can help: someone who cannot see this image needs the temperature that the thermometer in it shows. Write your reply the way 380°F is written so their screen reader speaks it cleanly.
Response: 40°F
